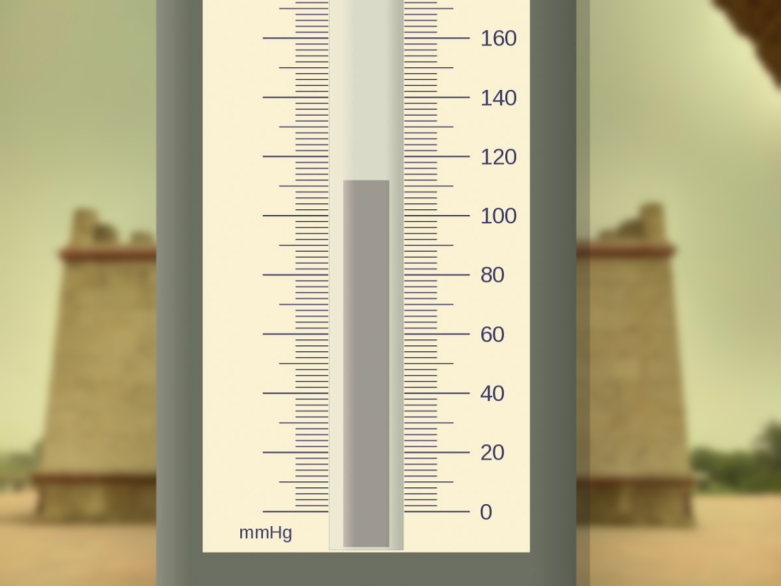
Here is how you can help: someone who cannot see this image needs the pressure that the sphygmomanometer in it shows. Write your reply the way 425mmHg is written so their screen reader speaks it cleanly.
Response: 112mmHg
